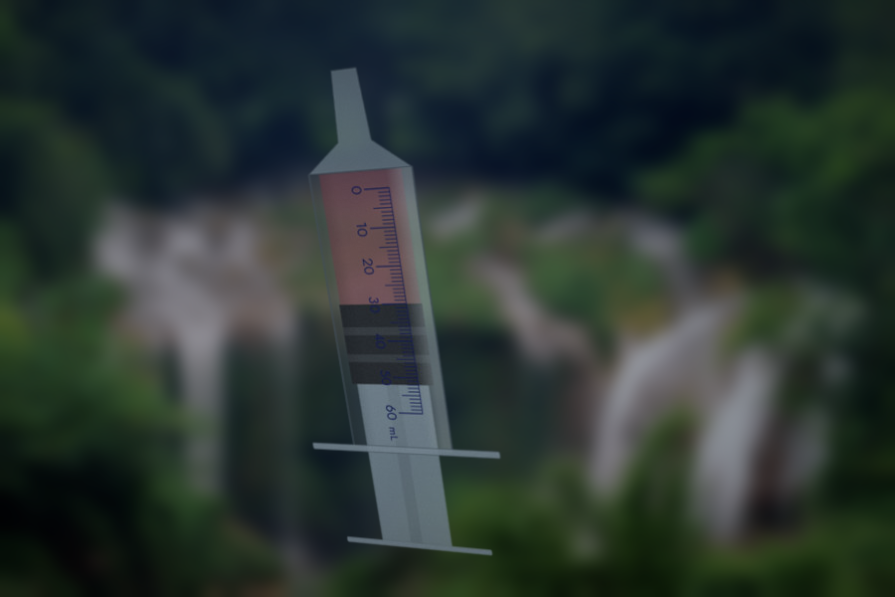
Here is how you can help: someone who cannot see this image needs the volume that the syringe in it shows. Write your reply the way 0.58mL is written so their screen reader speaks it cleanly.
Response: 30mL
